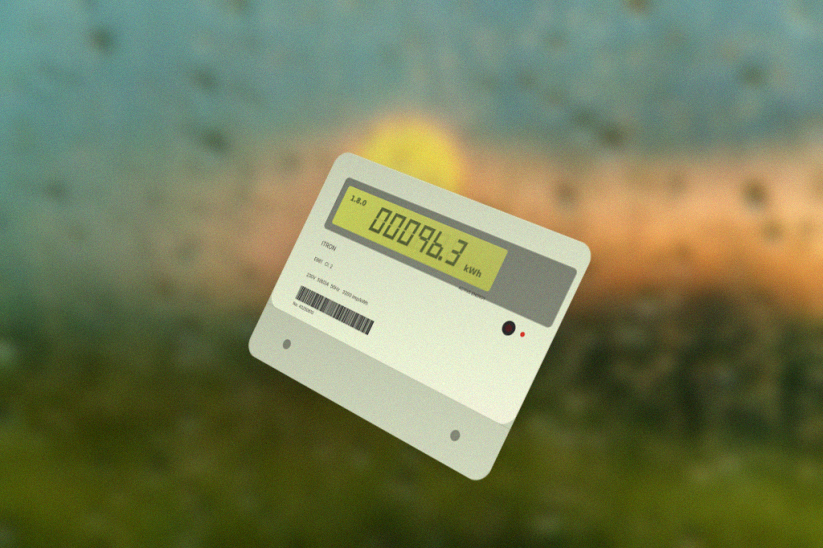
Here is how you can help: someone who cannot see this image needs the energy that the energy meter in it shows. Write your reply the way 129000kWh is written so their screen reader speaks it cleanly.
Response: 96.3kWh
